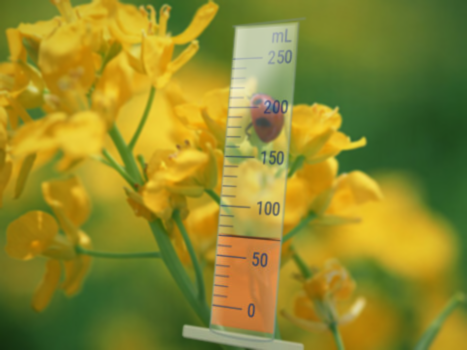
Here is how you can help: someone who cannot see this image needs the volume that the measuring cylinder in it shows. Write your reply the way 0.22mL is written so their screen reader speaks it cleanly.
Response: 70mL
